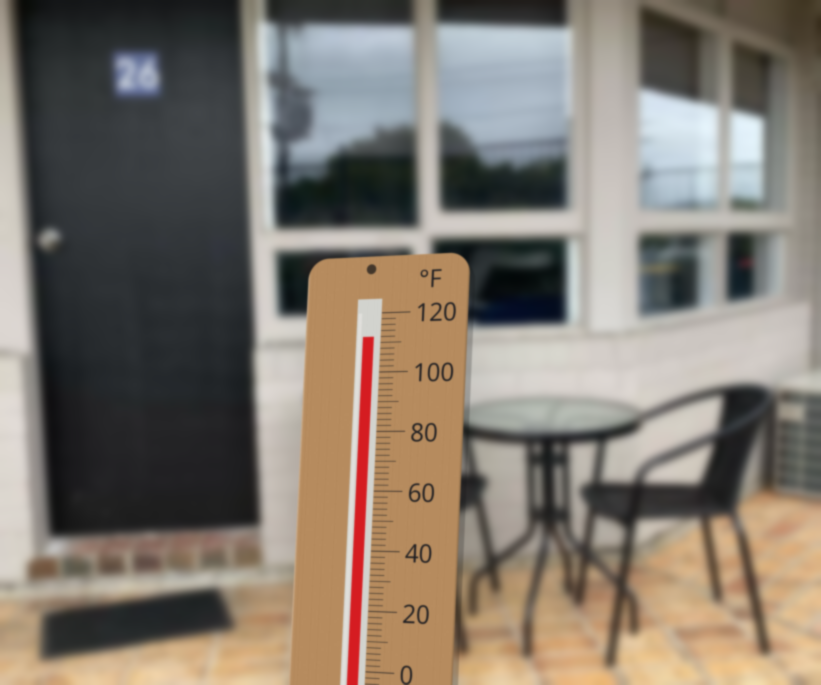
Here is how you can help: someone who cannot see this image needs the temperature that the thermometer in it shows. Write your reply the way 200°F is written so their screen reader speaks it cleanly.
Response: 112°F
